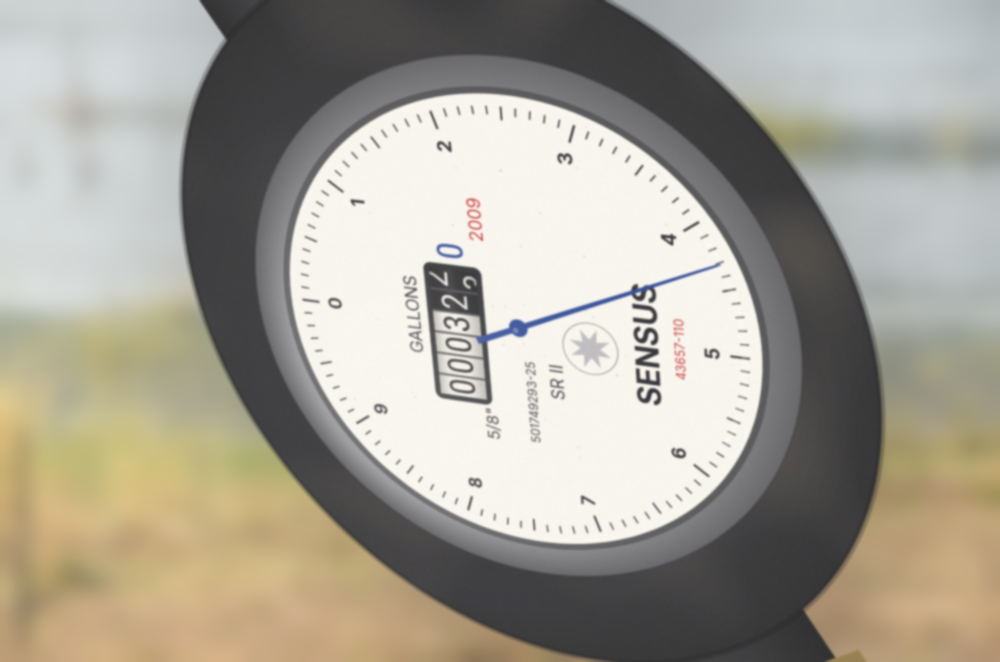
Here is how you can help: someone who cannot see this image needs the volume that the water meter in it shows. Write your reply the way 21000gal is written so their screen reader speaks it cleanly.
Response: 3224.3gal
